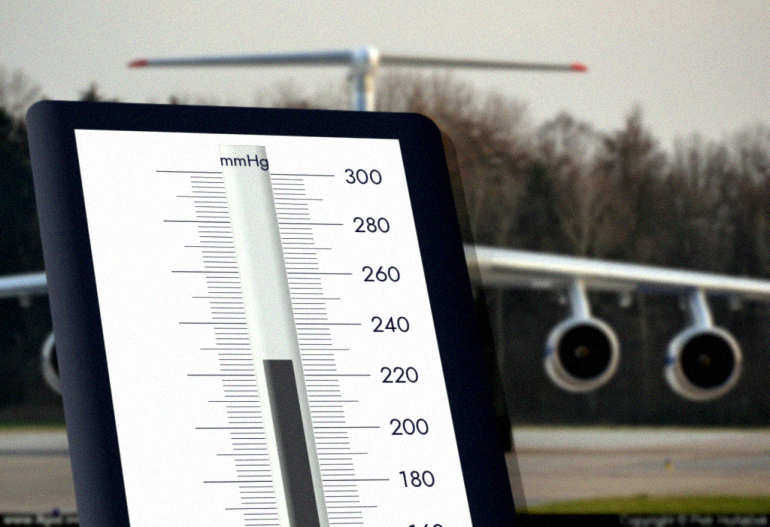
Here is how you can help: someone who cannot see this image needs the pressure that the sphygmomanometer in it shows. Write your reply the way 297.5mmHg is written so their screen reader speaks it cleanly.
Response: 226mmHg
